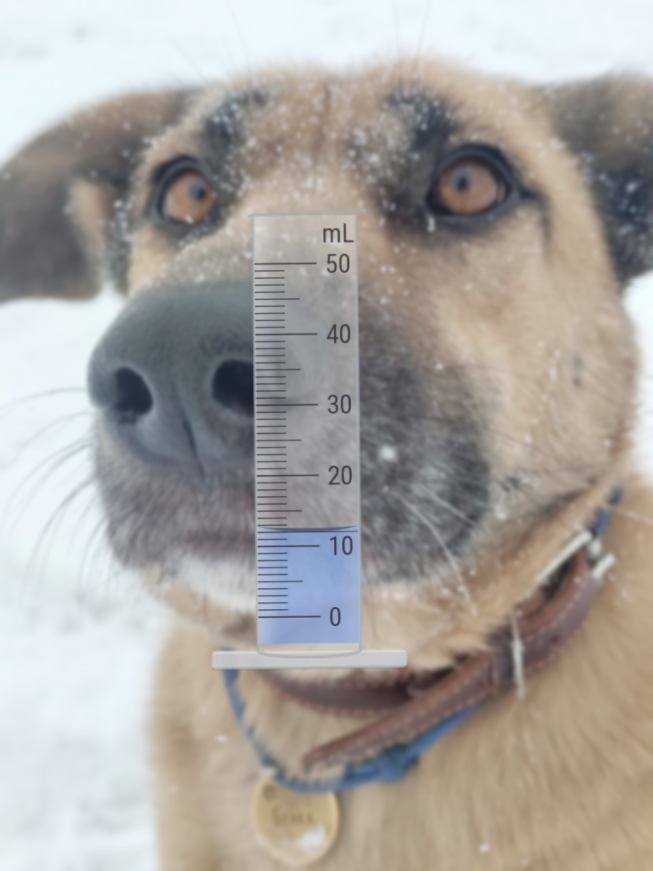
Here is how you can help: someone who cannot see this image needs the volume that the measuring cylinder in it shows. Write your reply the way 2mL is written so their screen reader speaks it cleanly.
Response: 12mL
